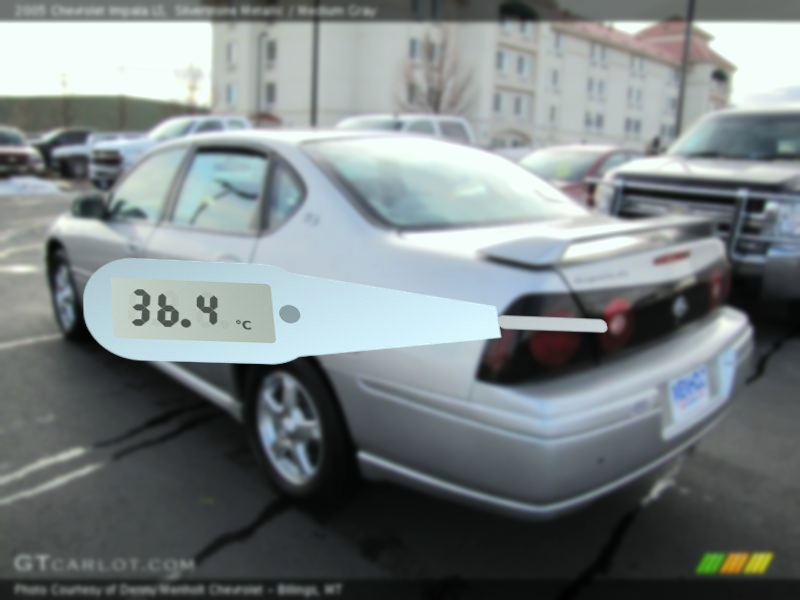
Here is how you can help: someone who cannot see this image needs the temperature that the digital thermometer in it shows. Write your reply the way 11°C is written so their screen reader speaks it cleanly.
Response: 36.4°C
